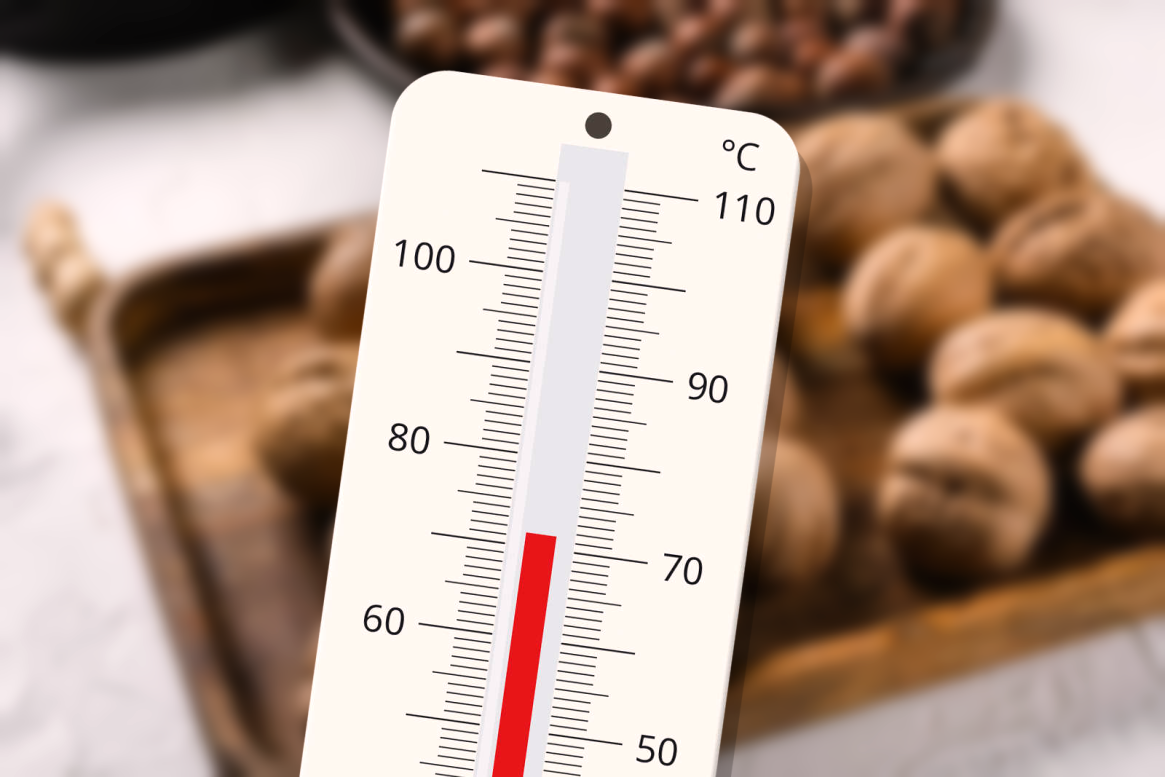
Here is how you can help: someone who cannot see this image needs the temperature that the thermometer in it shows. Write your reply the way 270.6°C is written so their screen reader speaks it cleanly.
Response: 71.5°C
